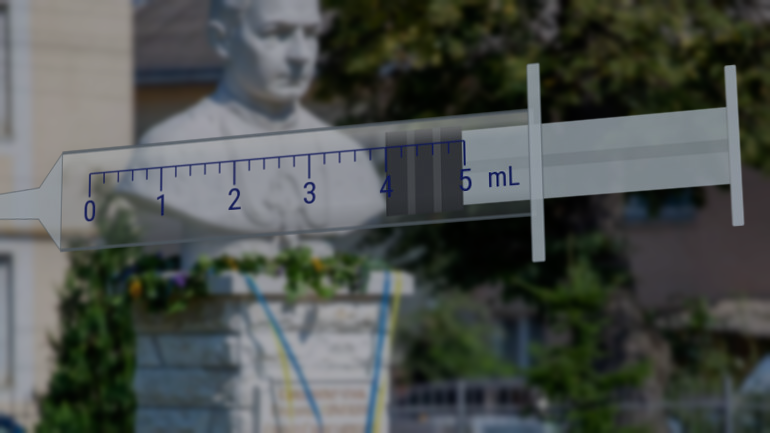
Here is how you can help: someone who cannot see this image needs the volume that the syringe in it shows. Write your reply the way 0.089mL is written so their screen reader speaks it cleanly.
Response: 4mL
